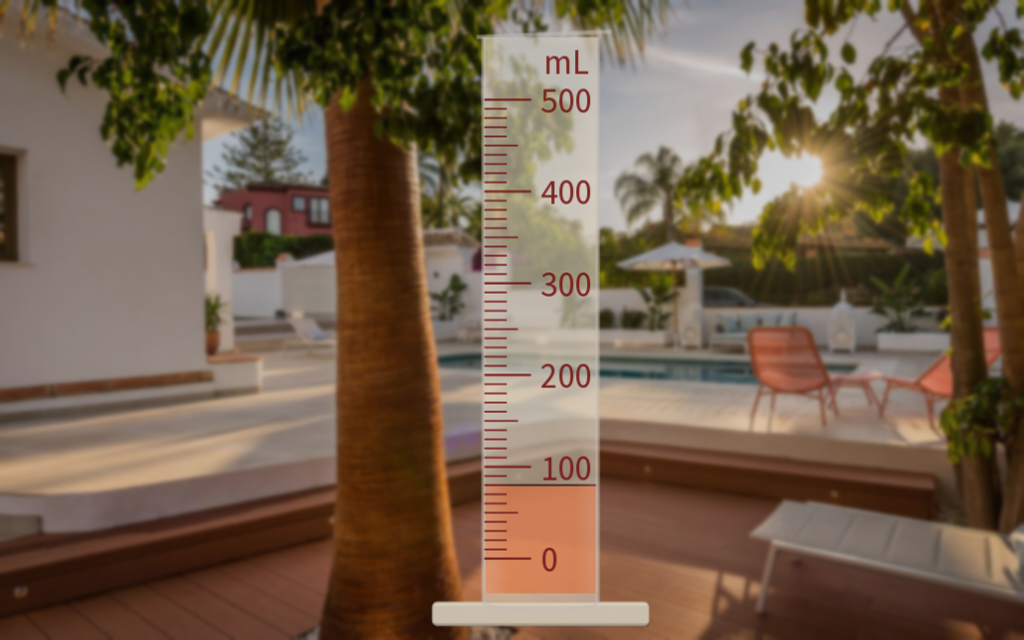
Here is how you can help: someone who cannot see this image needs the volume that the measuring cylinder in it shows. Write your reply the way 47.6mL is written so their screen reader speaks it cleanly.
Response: 80mL
